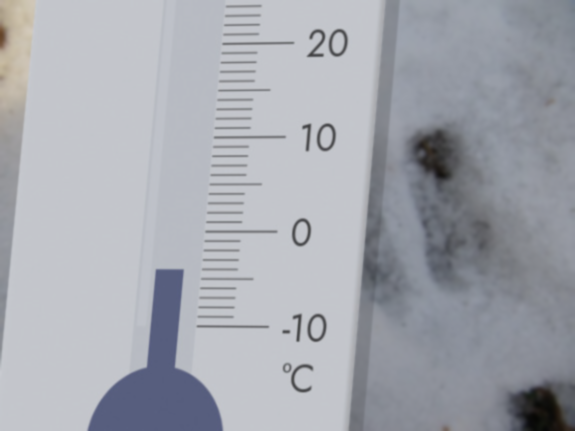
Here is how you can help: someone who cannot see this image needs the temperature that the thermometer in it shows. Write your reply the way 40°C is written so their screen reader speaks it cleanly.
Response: -4°C
